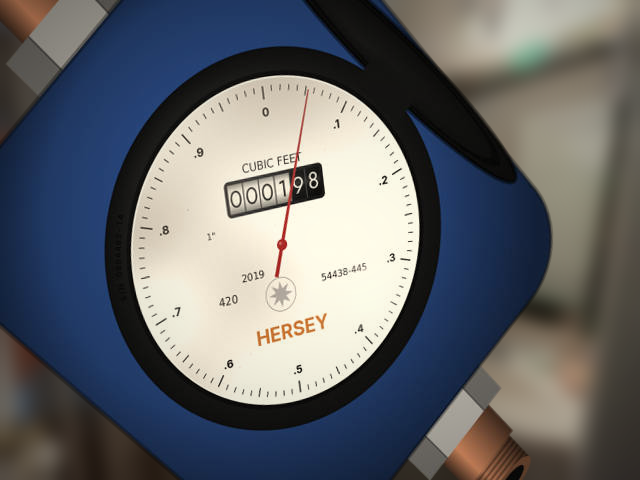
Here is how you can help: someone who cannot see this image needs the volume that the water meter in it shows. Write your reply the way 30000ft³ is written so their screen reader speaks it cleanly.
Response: 198.05ft³
